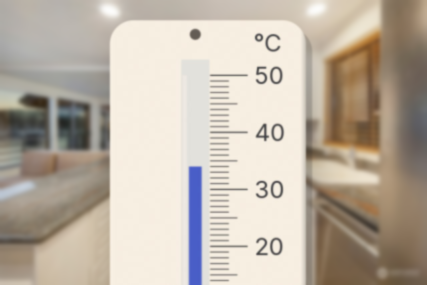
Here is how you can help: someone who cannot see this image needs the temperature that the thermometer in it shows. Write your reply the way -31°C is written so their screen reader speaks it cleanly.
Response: 34°C
